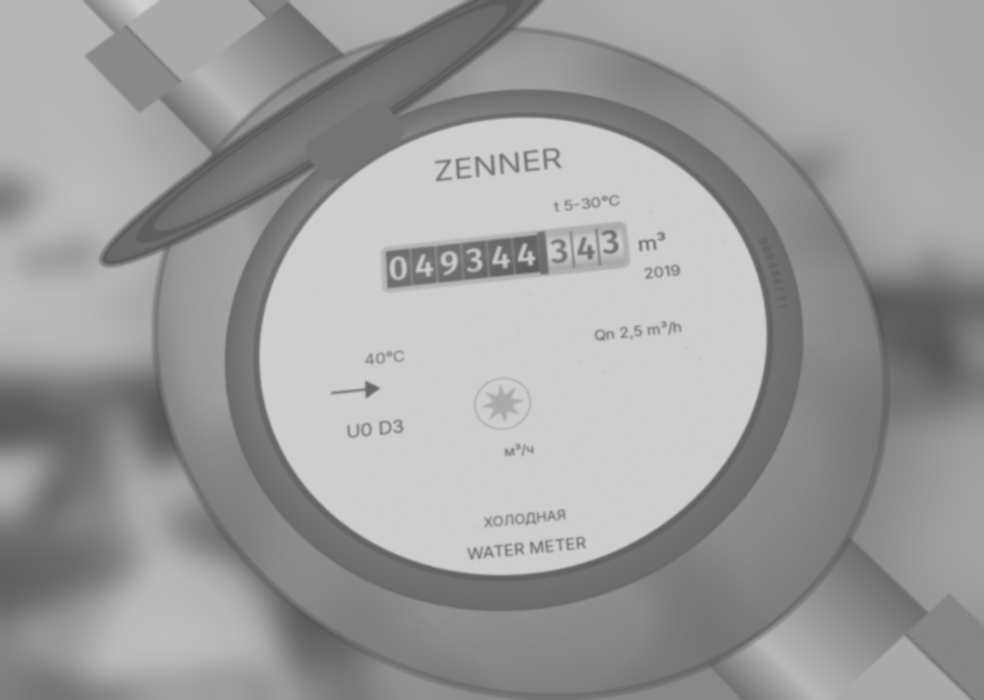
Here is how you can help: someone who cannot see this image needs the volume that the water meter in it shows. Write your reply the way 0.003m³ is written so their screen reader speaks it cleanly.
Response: 49344.343m³
